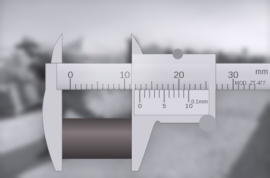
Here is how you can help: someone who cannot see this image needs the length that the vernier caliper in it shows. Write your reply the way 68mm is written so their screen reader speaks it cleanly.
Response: 12.8mm
